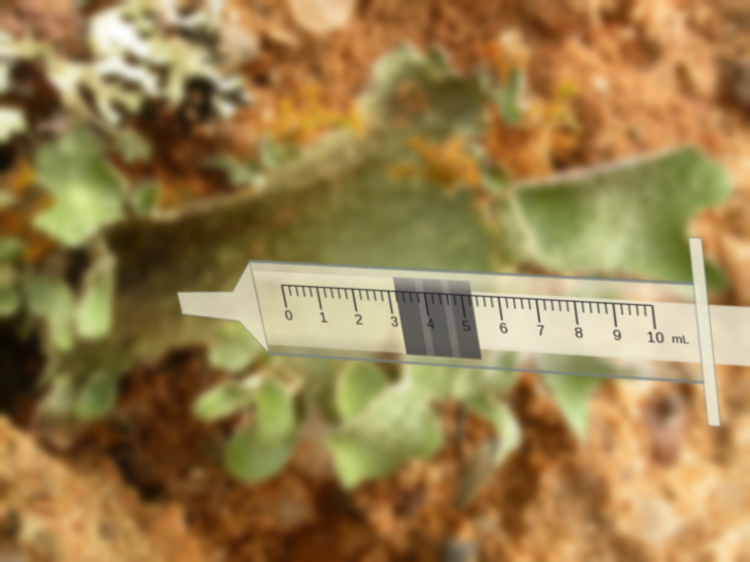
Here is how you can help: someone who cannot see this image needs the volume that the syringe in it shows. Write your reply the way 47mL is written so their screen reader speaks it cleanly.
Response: 3.2mL
